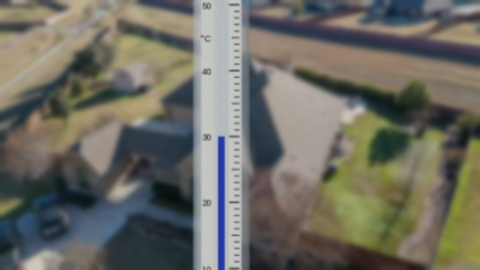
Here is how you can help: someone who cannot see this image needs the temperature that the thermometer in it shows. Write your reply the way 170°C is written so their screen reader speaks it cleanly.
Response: 30°C
